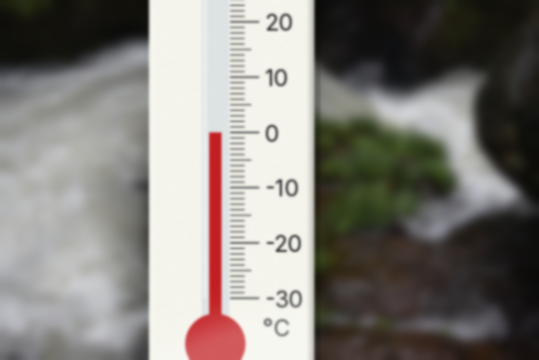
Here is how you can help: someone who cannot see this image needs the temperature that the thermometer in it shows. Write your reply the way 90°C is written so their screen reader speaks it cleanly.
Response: 0°C
